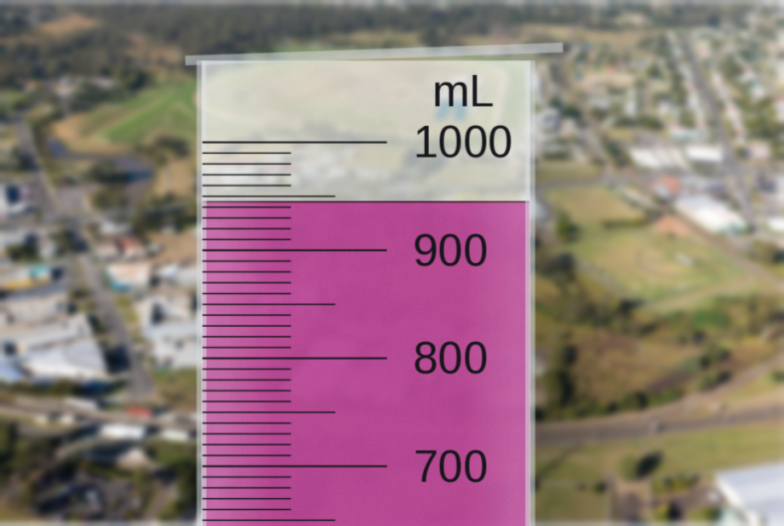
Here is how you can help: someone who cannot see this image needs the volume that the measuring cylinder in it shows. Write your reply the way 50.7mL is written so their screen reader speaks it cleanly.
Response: 945mL
